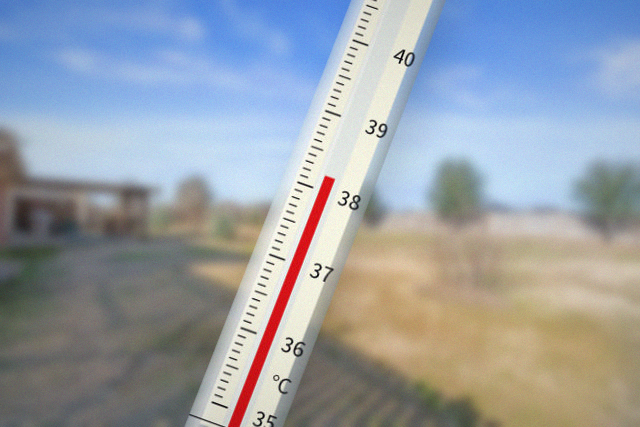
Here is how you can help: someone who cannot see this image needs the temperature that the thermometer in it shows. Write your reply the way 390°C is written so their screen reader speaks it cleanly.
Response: 38.2°C
